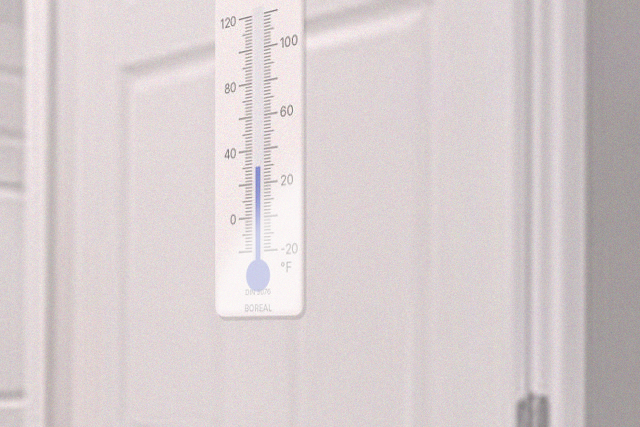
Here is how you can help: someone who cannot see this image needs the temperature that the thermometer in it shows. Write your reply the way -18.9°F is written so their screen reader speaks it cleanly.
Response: 30°F
